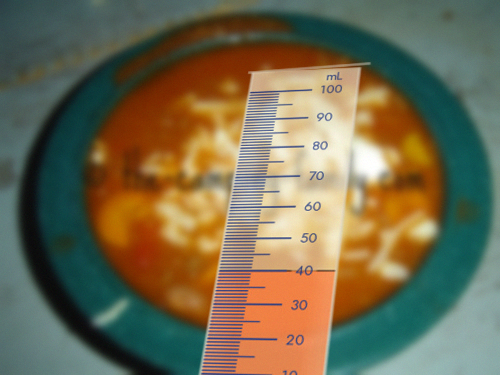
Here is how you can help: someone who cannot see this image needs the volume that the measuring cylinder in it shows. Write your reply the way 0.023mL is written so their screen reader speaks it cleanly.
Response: 40mL
